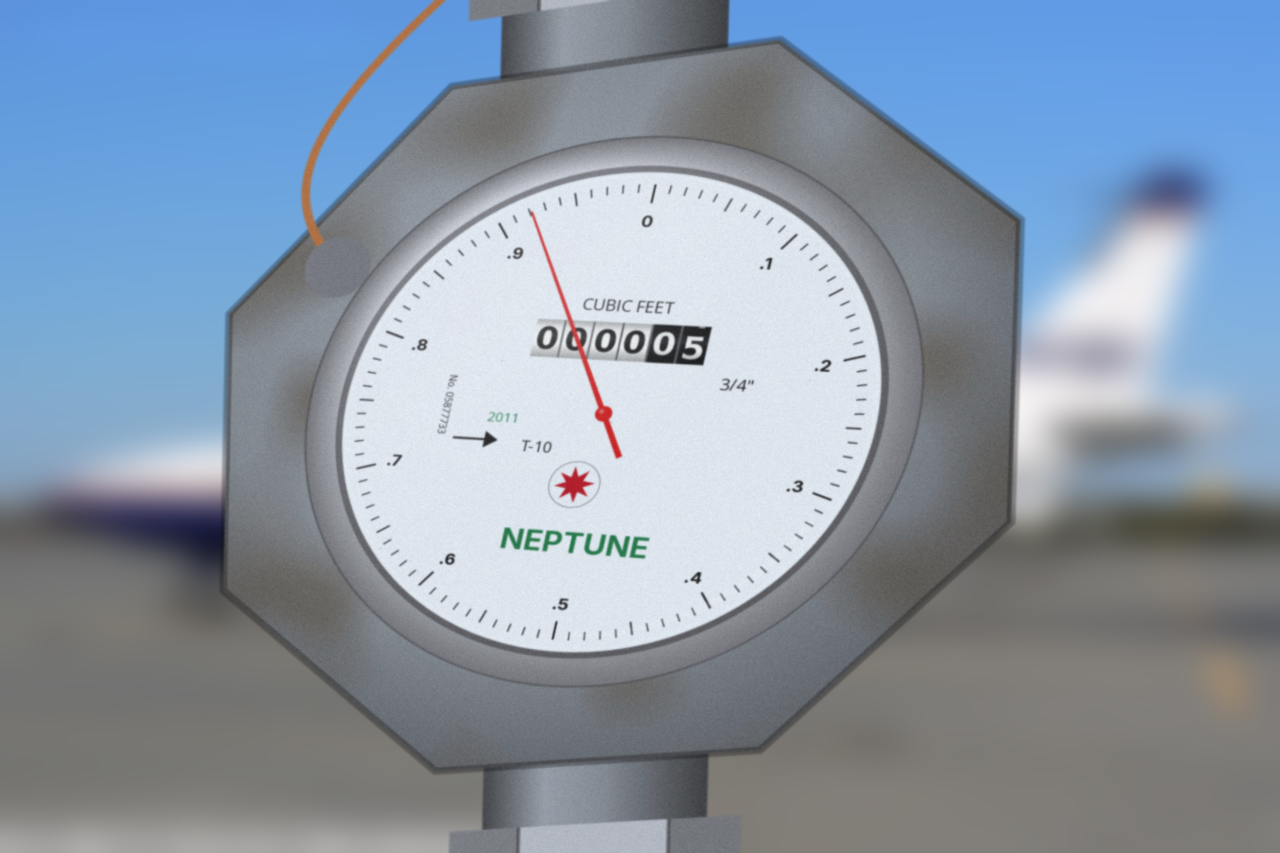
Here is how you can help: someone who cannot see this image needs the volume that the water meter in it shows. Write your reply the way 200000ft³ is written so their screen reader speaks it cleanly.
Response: 4.92ft³
